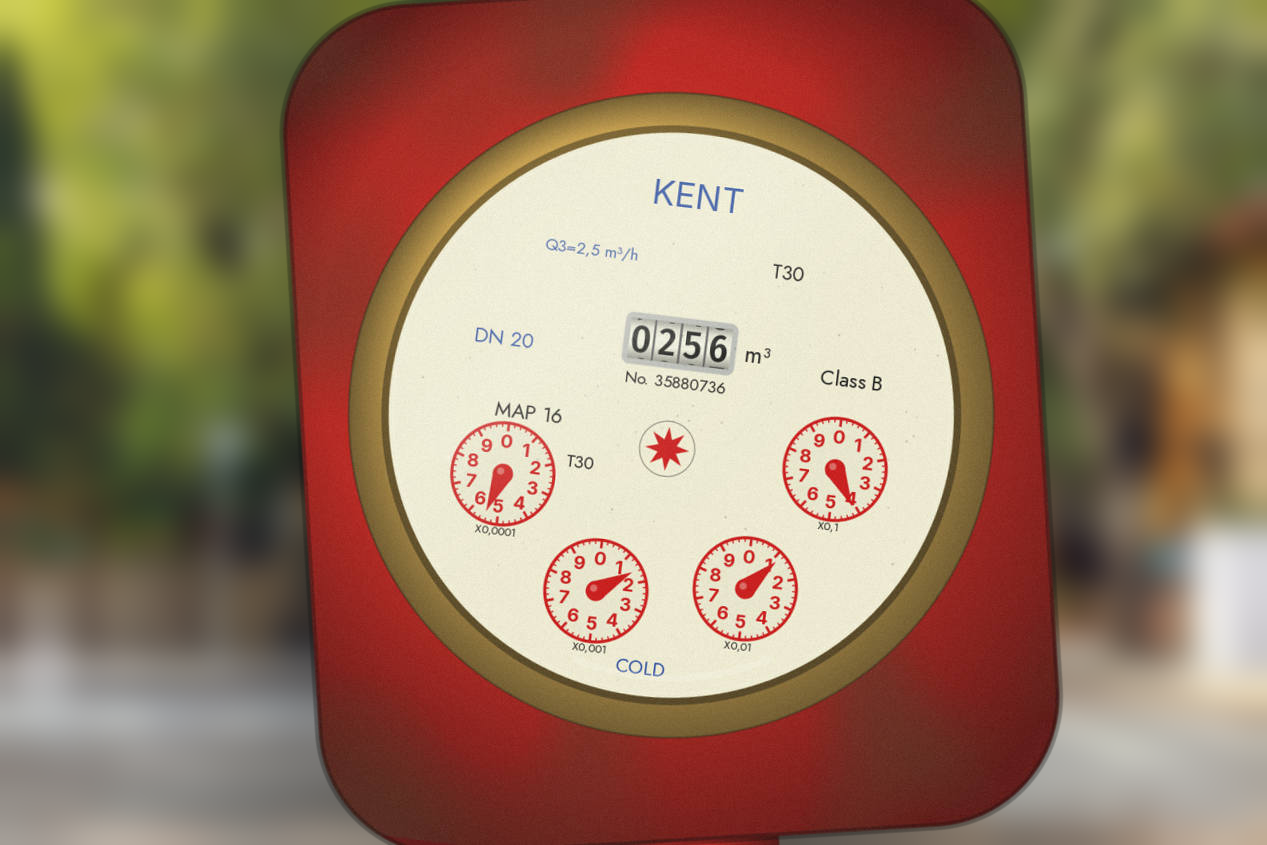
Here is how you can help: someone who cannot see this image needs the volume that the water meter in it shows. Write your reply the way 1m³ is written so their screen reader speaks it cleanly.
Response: 256.4115m³
